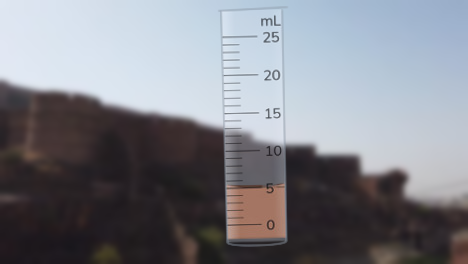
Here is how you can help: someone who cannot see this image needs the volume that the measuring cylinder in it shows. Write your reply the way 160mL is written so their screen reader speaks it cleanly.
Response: 5mL
